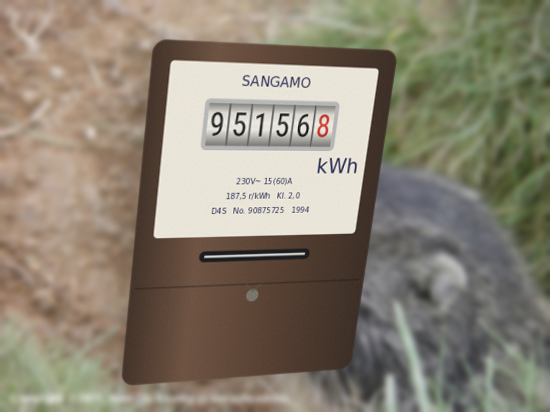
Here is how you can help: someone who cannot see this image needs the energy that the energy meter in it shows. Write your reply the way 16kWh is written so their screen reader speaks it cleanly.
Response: 95156.8kWh
